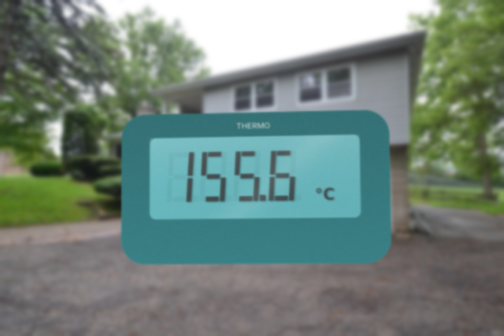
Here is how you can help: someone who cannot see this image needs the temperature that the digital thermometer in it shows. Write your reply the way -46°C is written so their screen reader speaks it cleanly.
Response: 155.6°C
